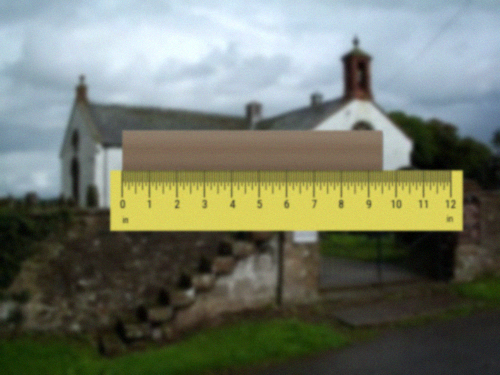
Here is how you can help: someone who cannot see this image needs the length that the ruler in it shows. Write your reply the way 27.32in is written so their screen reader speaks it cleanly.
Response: 9.5in
